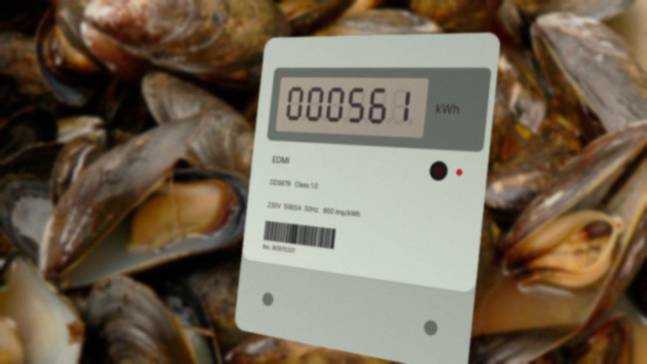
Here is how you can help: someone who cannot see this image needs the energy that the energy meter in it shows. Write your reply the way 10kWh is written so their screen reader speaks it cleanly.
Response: 561kWh
